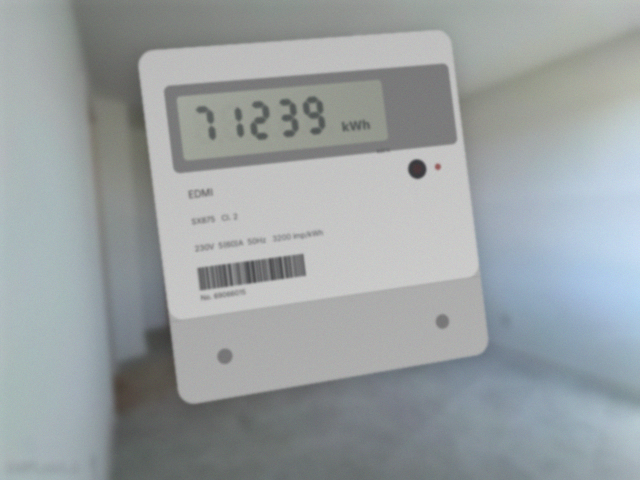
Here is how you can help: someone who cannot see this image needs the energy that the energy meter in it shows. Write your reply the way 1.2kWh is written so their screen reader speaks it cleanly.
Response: 71239kWh
